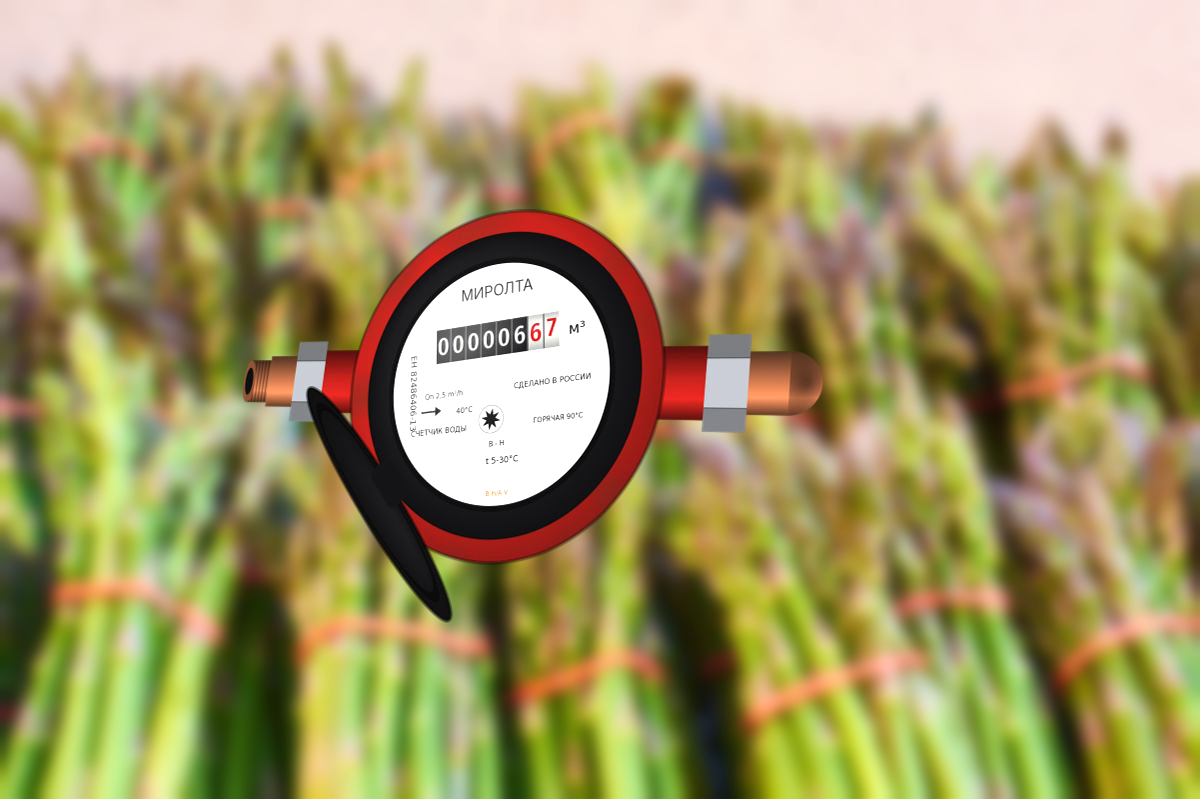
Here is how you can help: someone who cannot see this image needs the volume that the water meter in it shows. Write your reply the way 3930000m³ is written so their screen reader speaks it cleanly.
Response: 6.67m³
